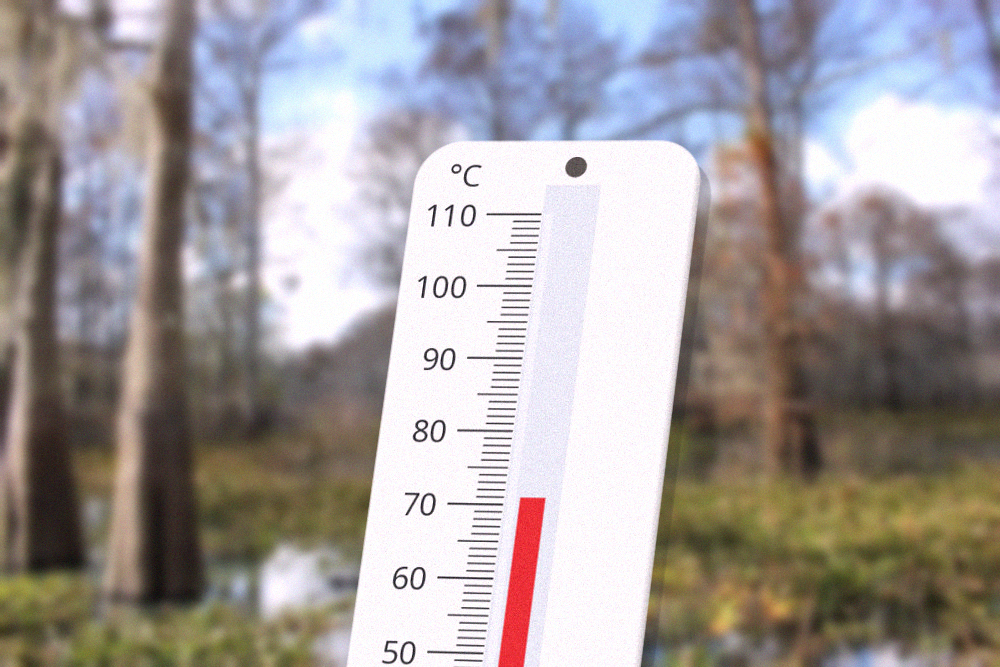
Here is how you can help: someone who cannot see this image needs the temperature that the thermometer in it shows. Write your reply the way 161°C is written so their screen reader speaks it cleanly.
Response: 71°C
